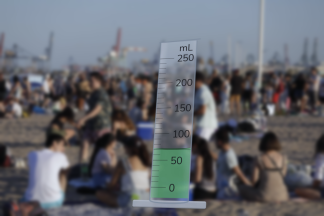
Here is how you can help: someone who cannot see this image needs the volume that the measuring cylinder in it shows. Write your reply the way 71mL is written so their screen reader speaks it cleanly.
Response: 70mL
